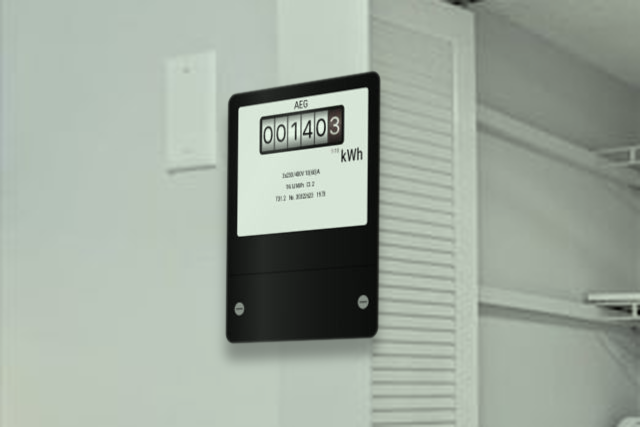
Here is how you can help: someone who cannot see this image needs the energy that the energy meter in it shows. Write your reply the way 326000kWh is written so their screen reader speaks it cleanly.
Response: 140.3kWh
